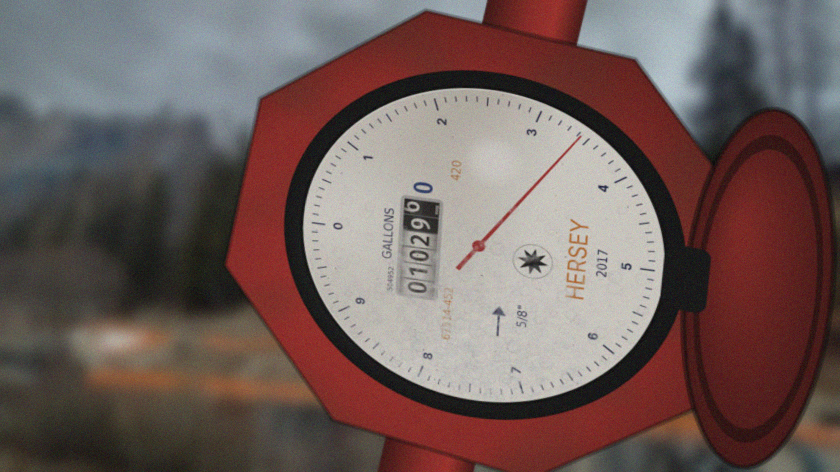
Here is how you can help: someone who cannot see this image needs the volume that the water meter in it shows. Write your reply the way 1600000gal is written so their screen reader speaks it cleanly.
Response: 102963.4gal
